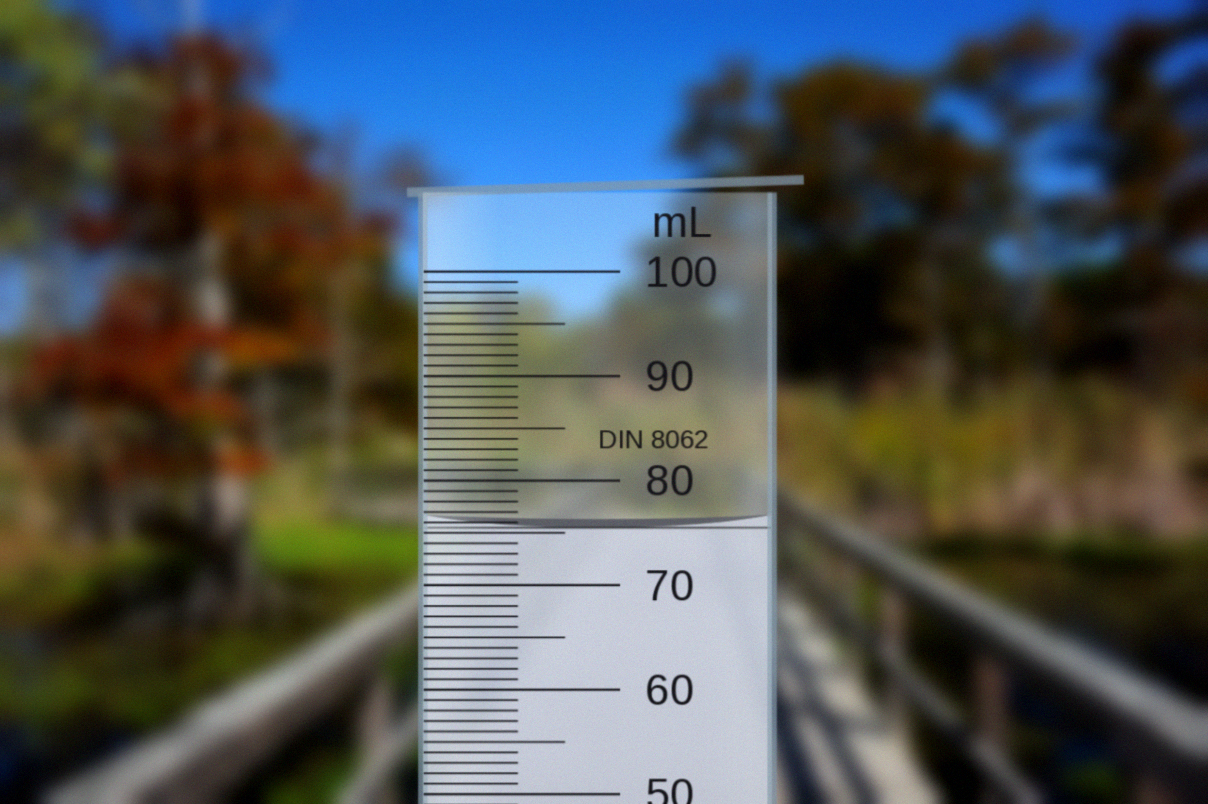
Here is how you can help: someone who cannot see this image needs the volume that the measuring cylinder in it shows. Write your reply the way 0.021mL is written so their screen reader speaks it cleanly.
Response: 75.5mL
